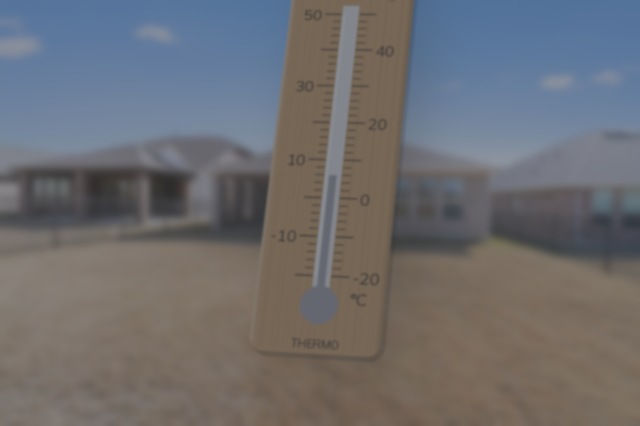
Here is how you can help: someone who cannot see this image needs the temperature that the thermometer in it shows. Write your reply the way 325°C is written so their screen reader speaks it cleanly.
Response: 6°C
